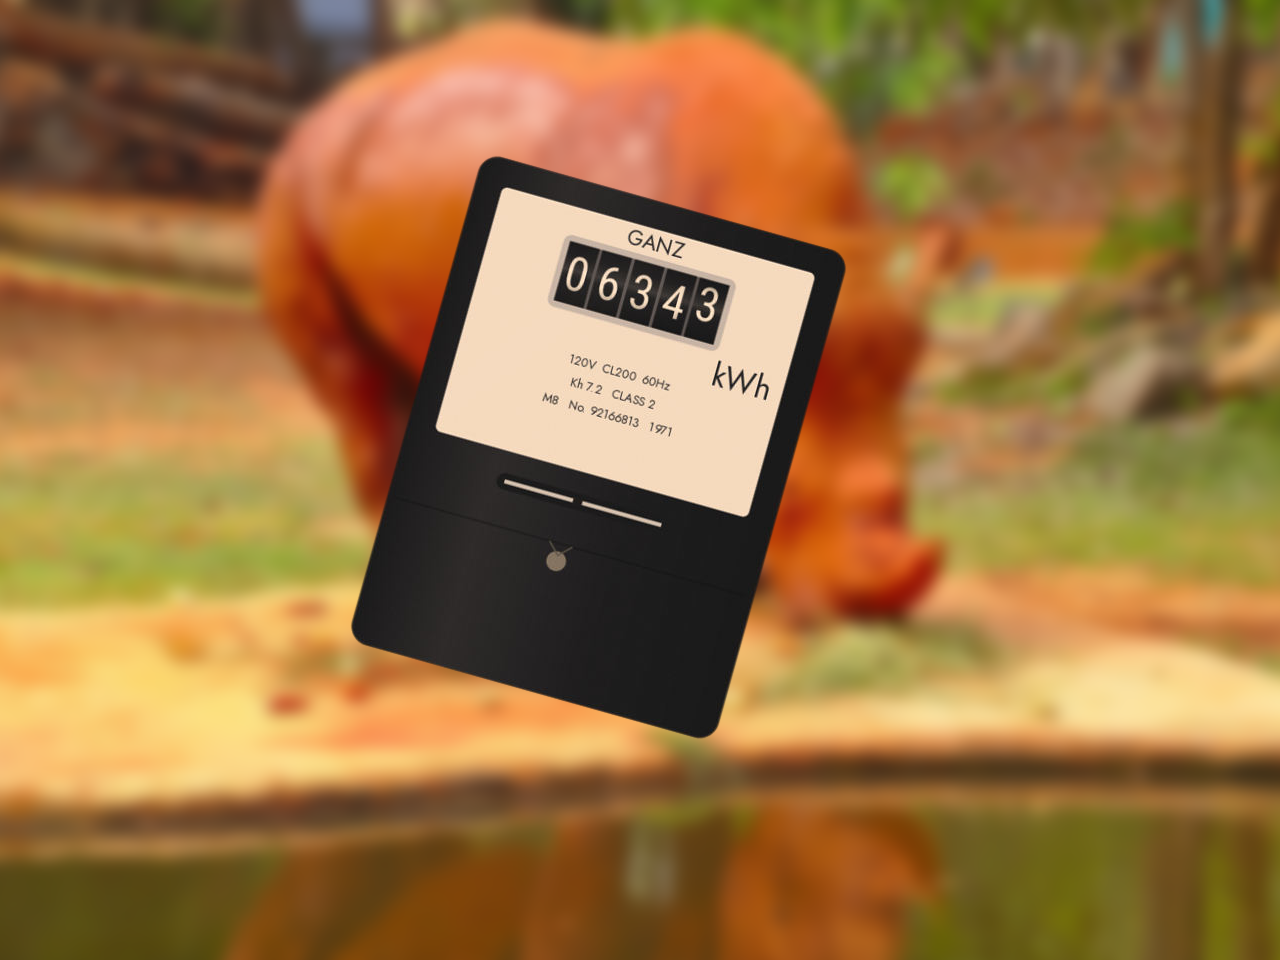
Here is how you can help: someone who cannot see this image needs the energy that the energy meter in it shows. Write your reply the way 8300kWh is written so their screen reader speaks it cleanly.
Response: 6343kWh
